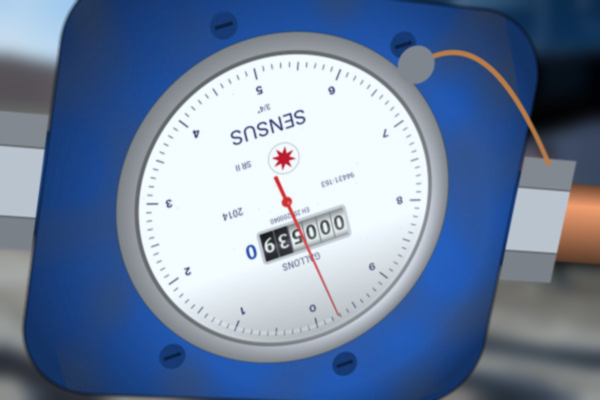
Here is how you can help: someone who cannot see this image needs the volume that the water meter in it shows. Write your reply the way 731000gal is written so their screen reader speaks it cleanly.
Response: 5389.7gal
